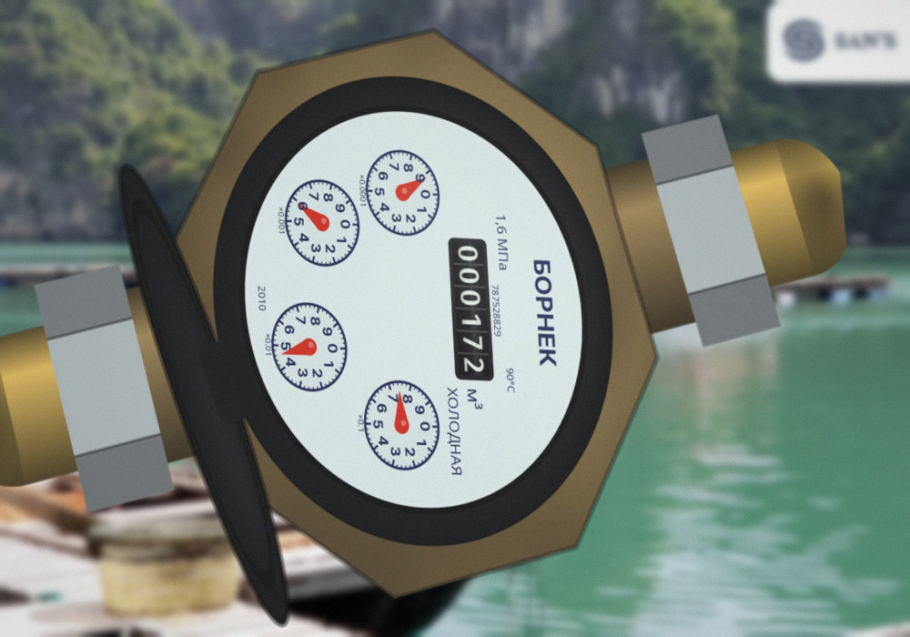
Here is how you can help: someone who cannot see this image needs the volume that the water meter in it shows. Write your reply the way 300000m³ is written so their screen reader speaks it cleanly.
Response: 172.7459m³
